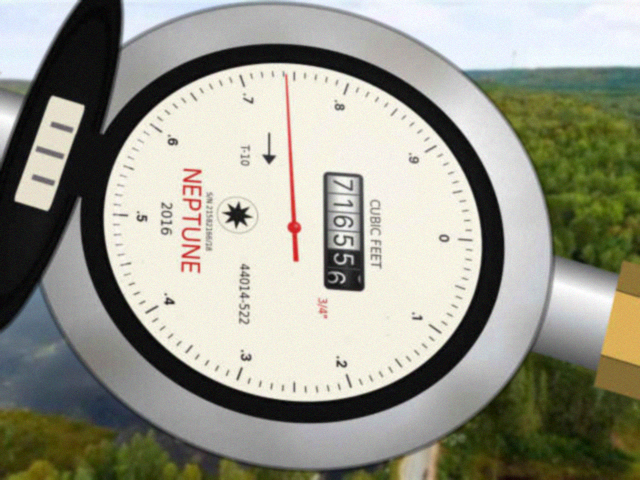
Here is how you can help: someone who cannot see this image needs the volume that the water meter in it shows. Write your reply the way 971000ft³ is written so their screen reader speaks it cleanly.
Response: 716555.74ft³
